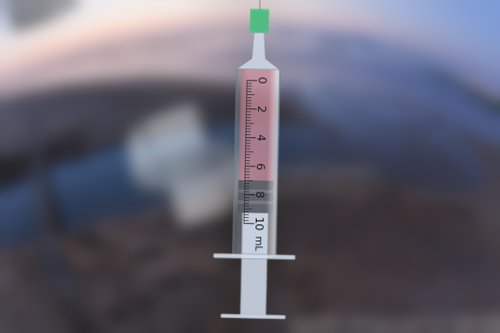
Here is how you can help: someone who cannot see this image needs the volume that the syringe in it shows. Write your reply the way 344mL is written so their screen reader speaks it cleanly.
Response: 7mL
